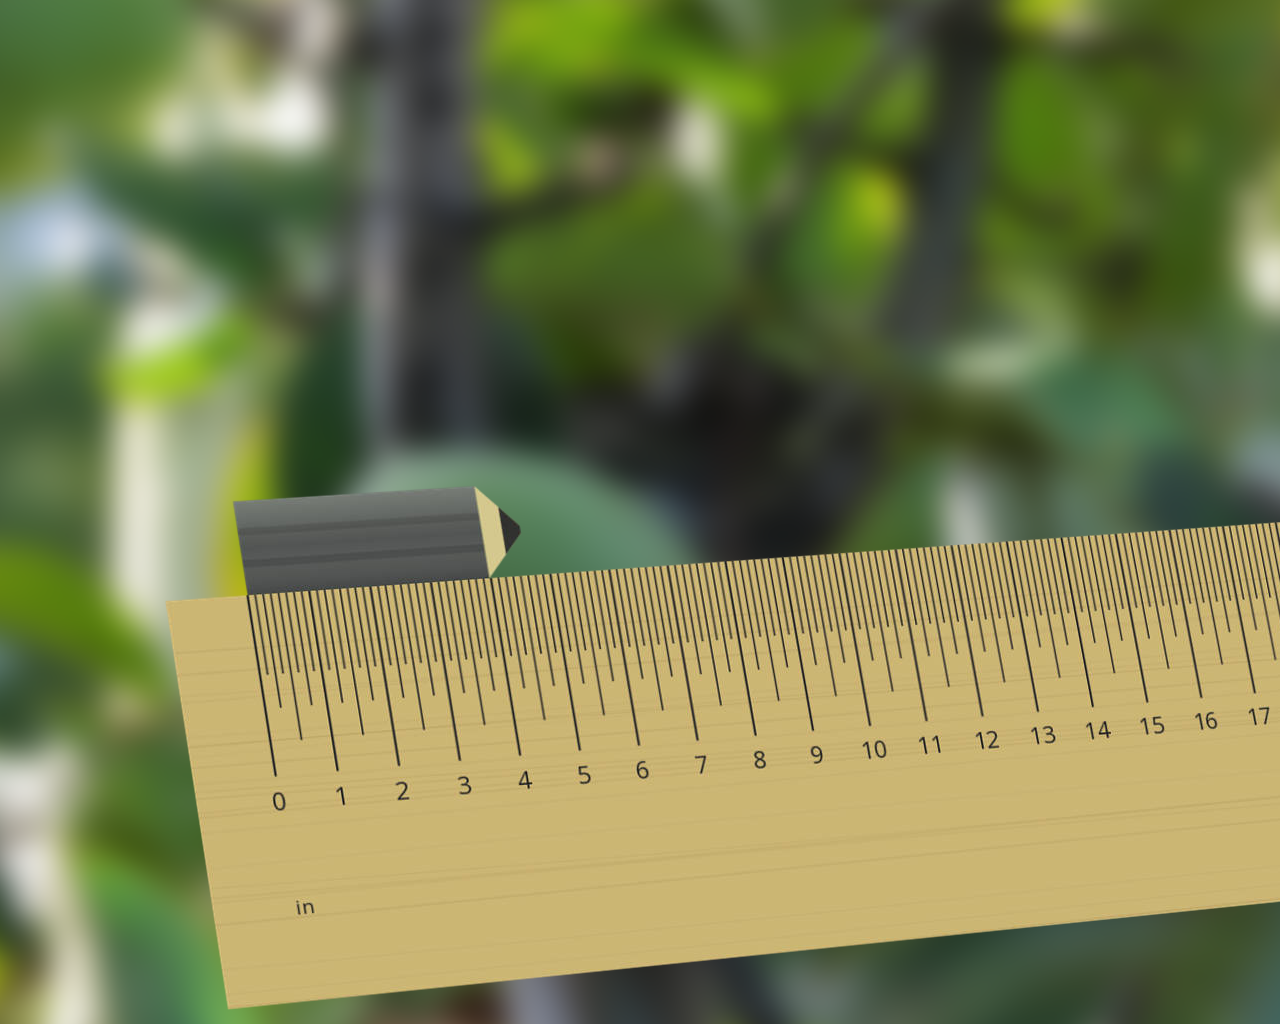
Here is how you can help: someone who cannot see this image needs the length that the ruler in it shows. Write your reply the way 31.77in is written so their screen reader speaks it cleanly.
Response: 4.625in
